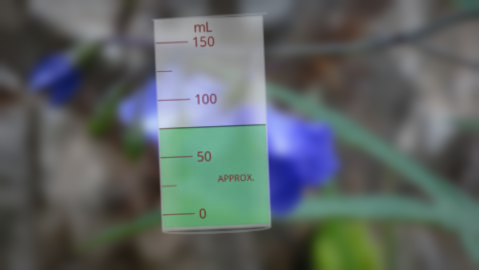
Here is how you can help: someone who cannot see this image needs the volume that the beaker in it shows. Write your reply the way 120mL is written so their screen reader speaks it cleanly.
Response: 75mL
